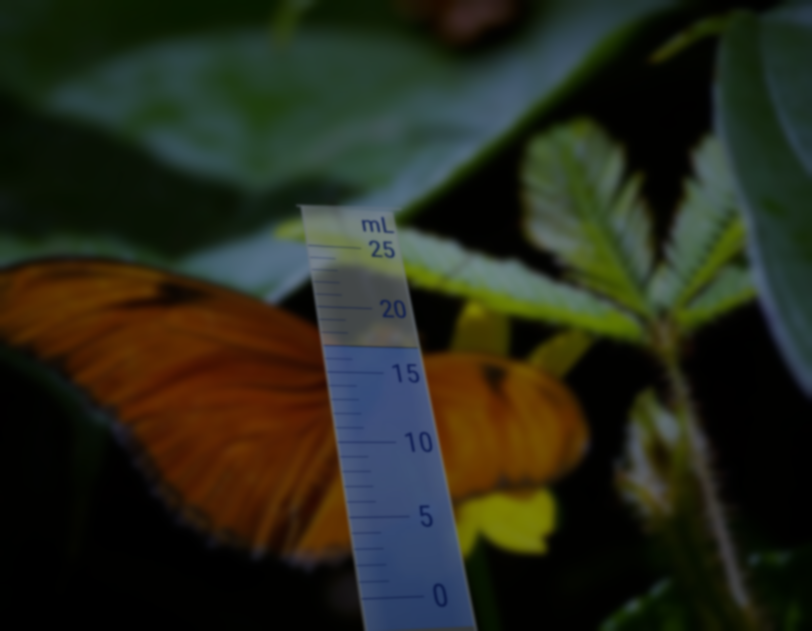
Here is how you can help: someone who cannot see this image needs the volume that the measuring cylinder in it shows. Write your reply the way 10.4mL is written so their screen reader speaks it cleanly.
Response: 17mL
